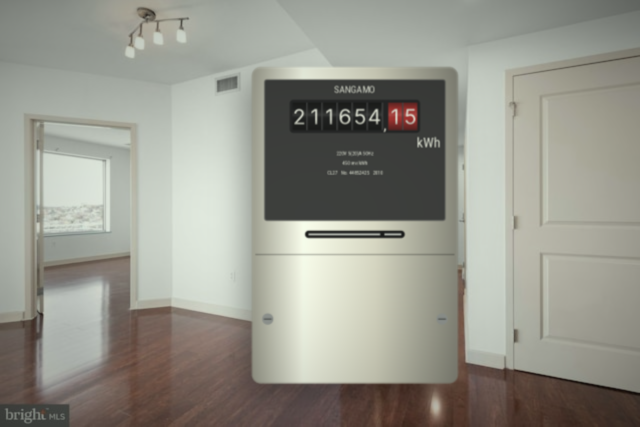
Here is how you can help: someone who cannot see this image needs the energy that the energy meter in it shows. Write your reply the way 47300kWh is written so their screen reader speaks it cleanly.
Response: 211654.15kWh
